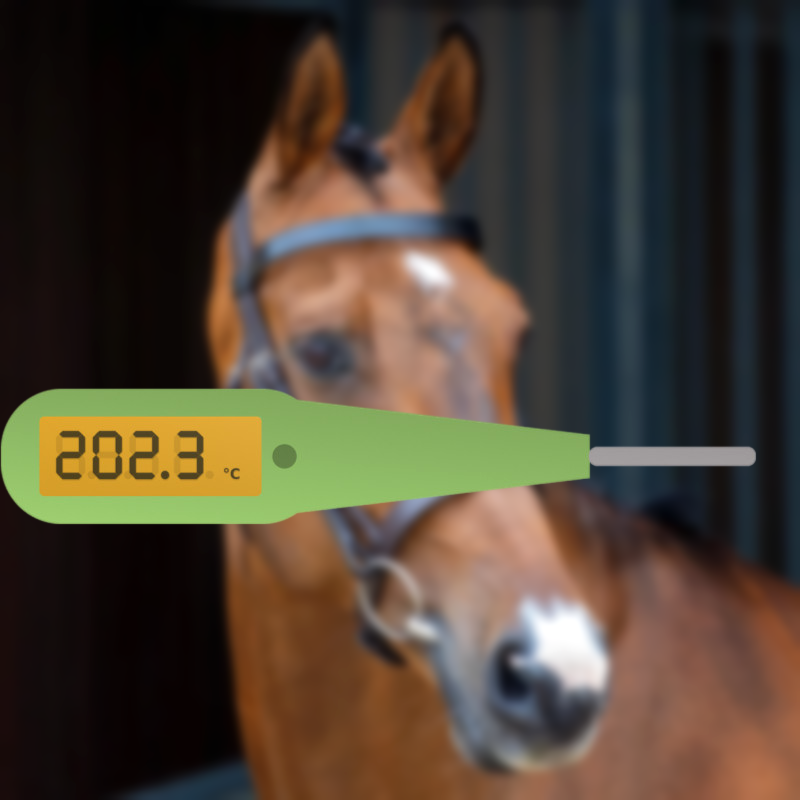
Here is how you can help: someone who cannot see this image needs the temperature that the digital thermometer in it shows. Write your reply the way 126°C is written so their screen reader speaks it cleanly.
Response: 202.3°C
